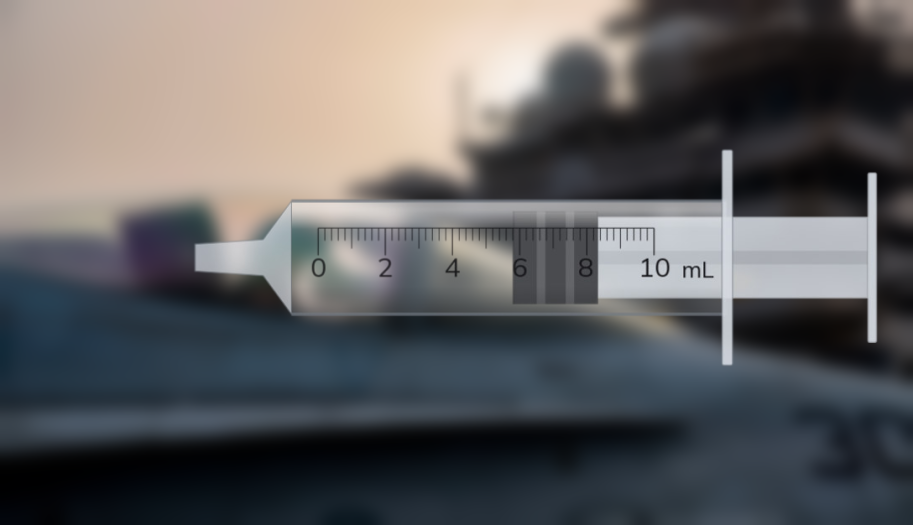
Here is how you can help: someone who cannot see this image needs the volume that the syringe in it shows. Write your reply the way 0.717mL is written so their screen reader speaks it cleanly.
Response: 5.8mL
